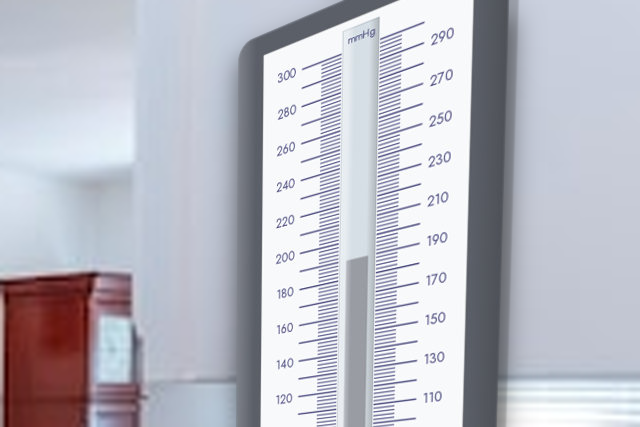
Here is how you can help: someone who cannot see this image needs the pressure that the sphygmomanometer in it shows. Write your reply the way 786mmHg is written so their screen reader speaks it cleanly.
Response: 190mmHg
